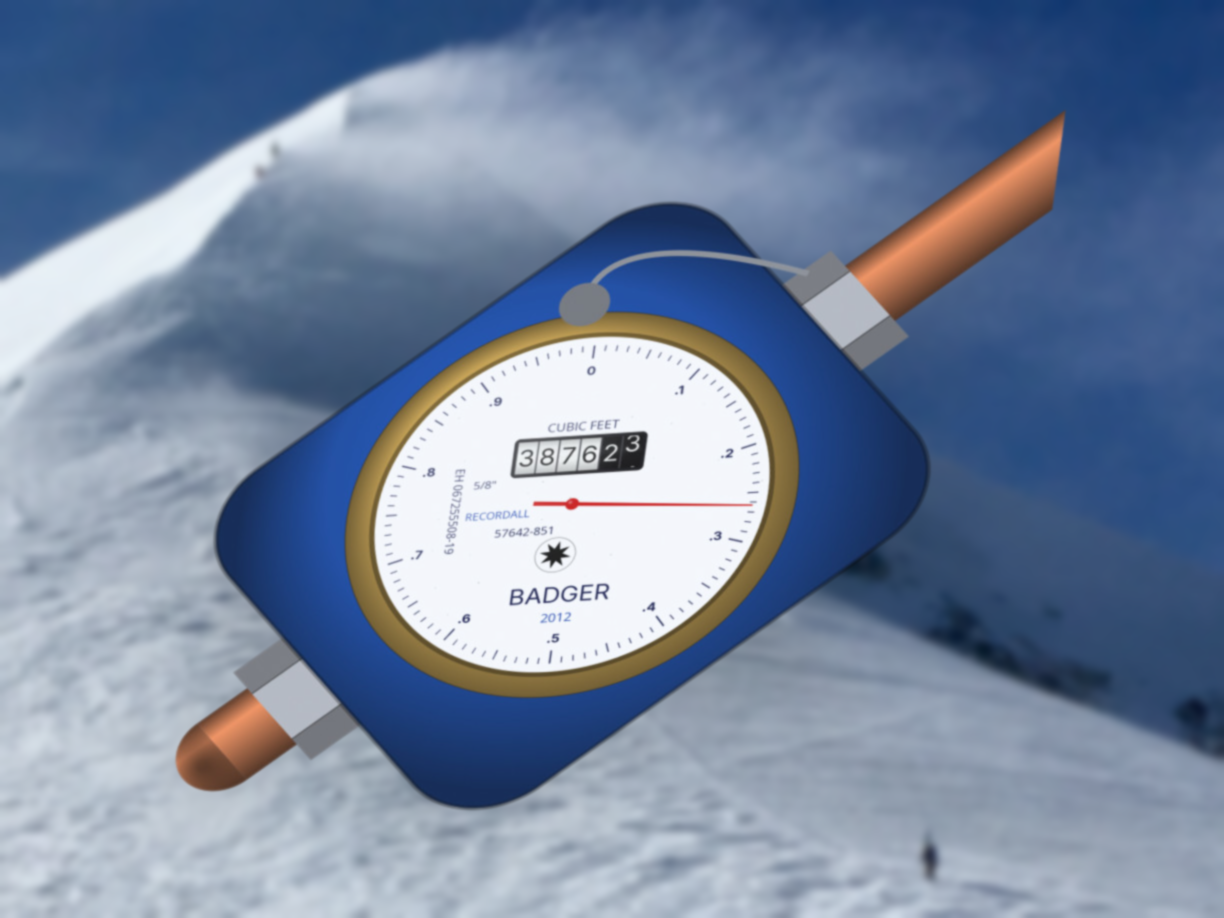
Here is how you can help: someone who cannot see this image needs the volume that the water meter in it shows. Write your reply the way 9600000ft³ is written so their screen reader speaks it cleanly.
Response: 387623.26ft³
